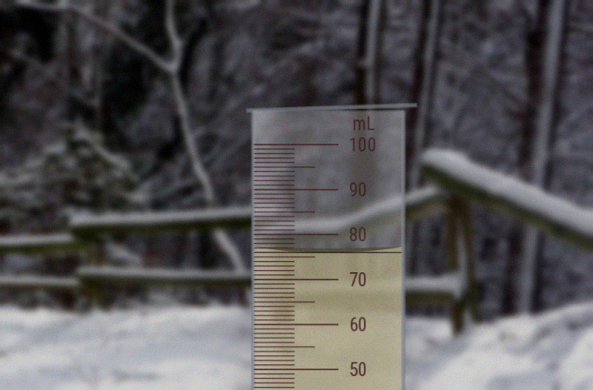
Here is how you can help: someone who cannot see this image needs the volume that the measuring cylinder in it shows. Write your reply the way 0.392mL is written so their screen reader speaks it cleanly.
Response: 76mL
